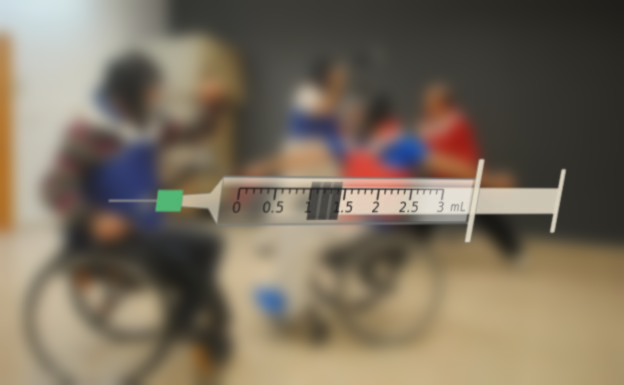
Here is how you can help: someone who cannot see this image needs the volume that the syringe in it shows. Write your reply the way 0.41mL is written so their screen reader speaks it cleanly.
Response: 1mL
